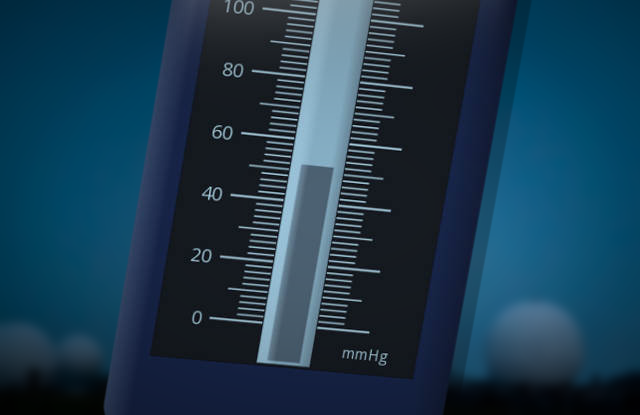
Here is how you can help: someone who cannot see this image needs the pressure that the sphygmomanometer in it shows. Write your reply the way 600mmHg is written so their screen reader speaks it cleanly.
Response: 52mmHg
